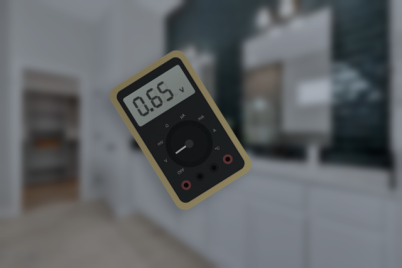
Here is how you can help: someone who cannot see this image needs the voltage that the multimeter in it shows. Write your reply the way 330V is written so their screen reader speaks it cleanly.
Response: 0.65V
